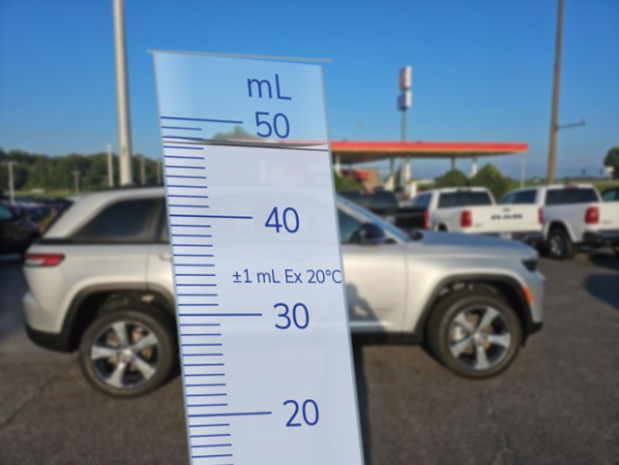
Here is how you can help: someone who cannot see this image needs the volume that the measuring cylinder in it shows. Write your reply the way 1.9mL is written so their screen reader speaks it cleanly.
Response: 47.5mL
